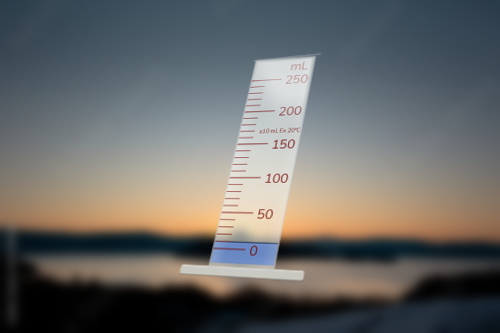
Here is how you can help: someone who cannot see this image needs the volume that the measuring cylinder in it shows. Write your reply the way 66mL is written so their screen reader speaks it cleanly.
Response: 10mL
